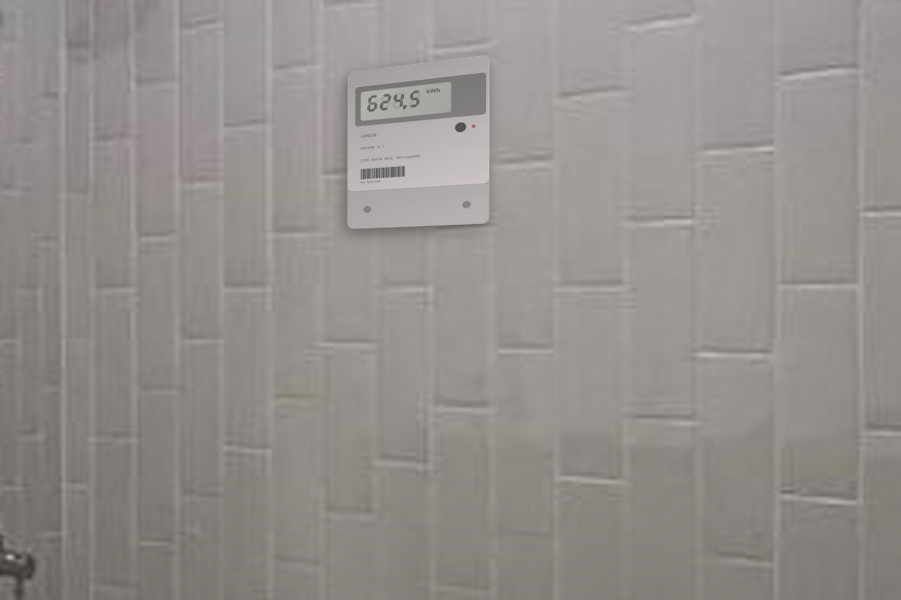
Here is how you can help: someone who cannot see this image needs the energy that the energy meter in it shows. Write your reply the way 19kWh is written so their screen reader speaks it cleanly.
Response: 624.5kWh
